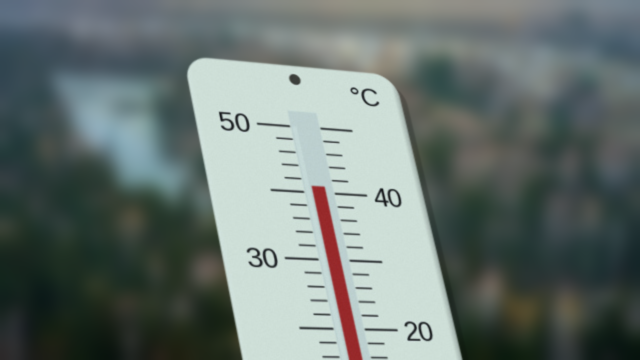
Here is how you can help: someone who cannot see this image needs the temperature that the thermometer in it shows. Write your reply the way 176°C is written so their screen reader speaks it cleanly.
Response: 41°C
